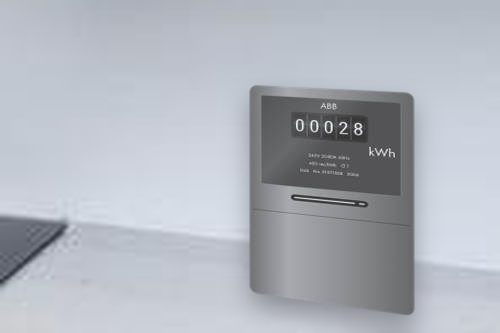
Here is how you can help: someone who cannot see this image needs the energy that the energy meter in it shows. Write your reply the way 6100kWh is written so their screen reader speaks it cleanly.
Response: 28kWh
